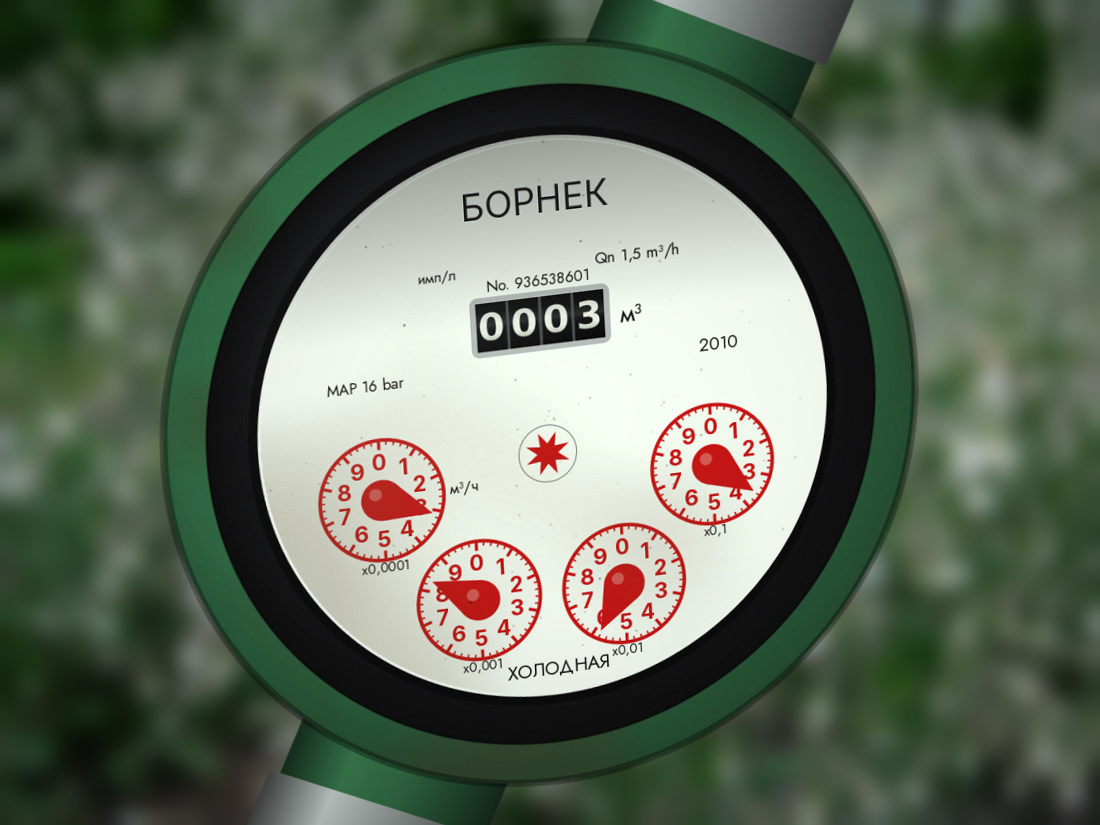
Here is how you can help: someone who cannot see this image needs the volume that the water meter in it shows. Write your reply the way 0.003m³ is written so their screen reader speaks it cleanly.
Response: 3.3583m³
